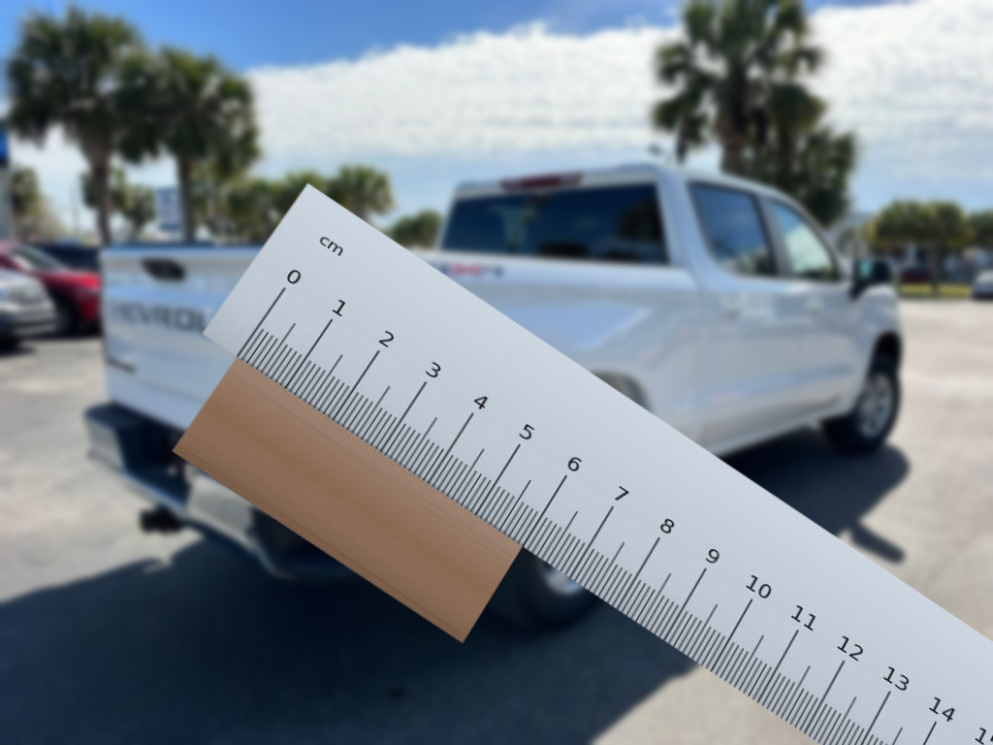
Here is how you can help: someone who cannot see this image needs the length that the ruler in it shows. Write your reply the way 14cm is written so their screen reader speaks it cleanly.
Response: 6cm
